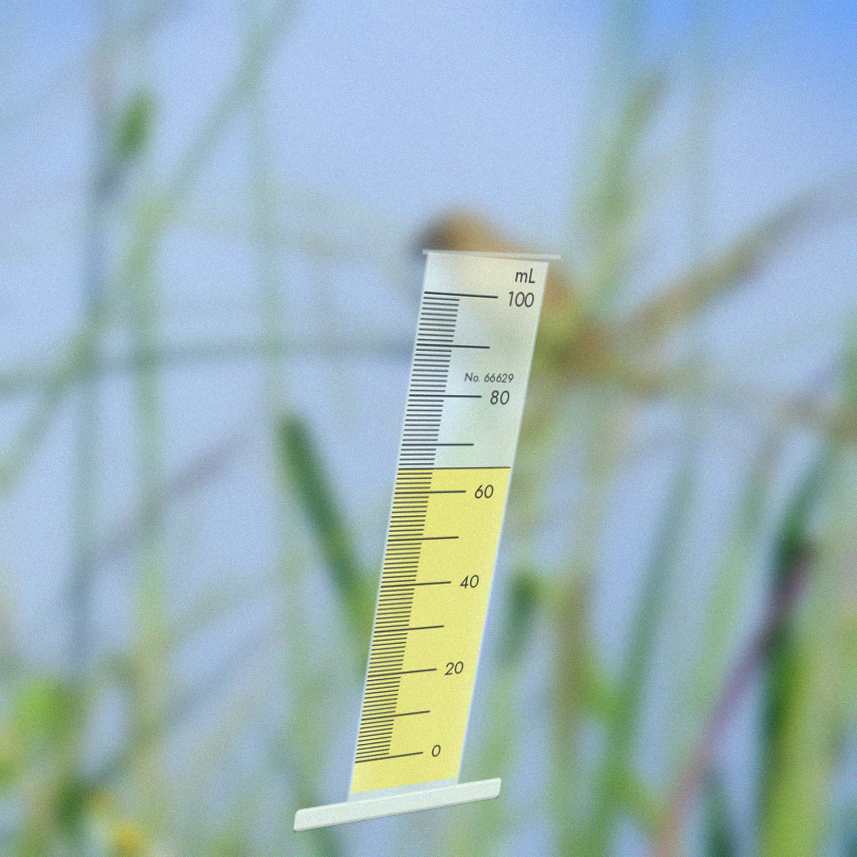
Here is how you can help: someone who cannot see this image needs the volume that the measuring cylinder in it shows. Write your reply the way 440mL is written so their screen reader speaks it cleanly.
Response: 65mL
